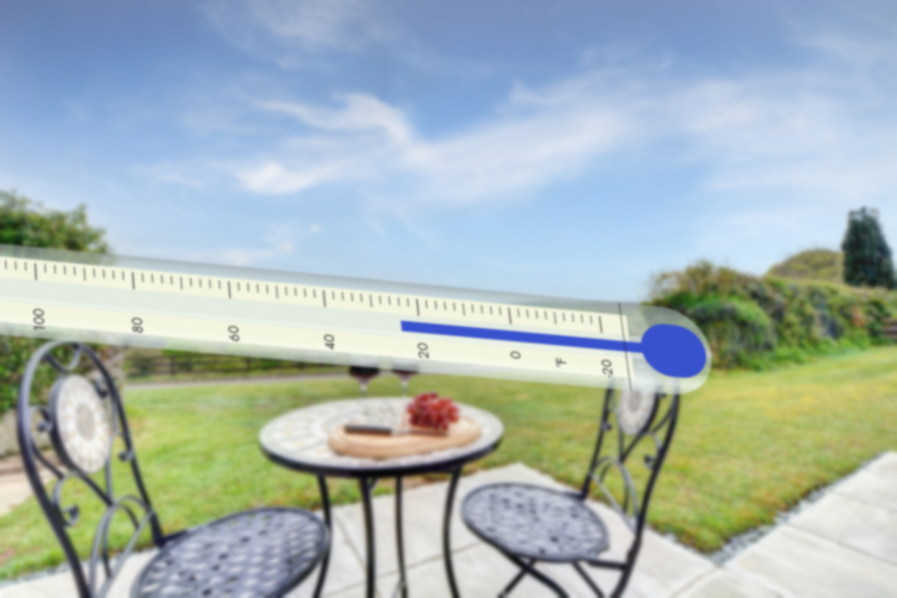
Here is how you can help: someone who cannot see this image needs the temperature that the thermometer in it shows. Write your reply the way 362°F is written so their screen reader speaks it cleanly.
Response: 24°F
